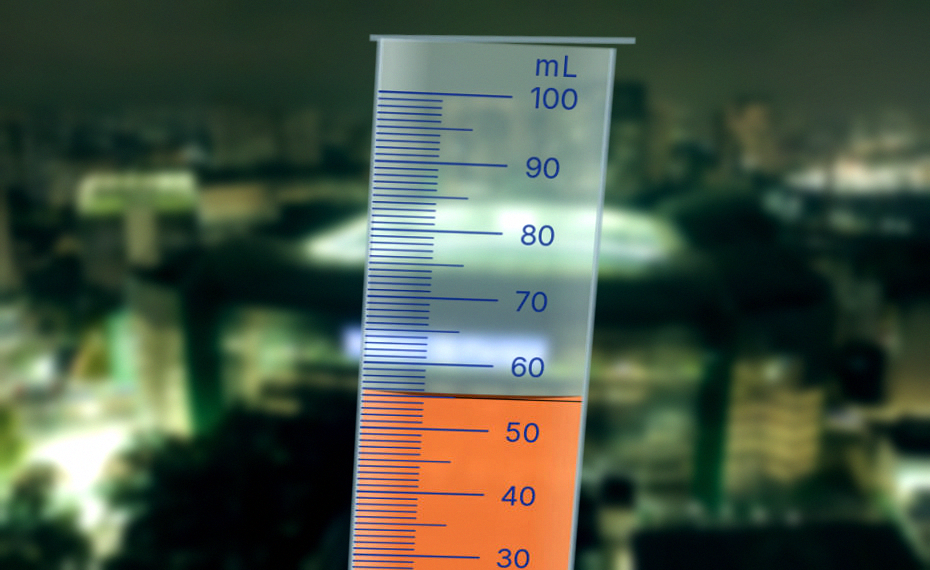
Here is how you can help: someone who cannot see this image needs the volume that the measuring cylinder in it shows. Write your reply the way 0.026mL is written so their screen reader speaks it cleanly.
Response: 55mL
